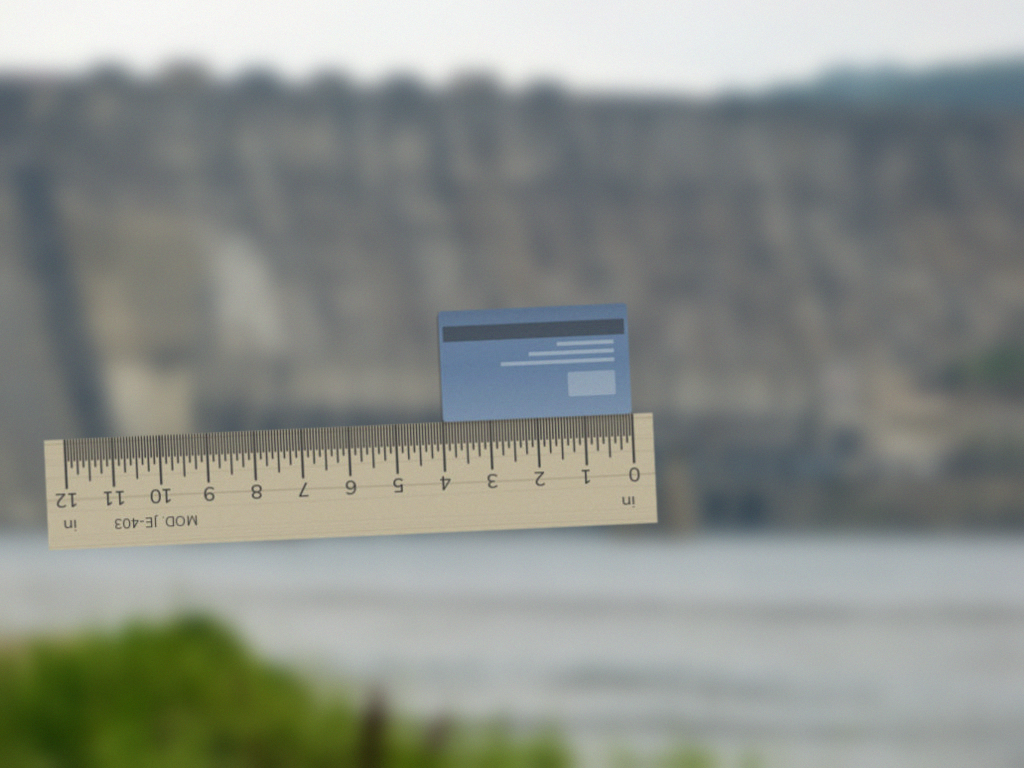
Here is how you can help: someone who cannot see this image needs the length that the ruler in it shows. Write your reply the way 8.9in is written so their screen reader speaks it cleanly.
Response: 4in
